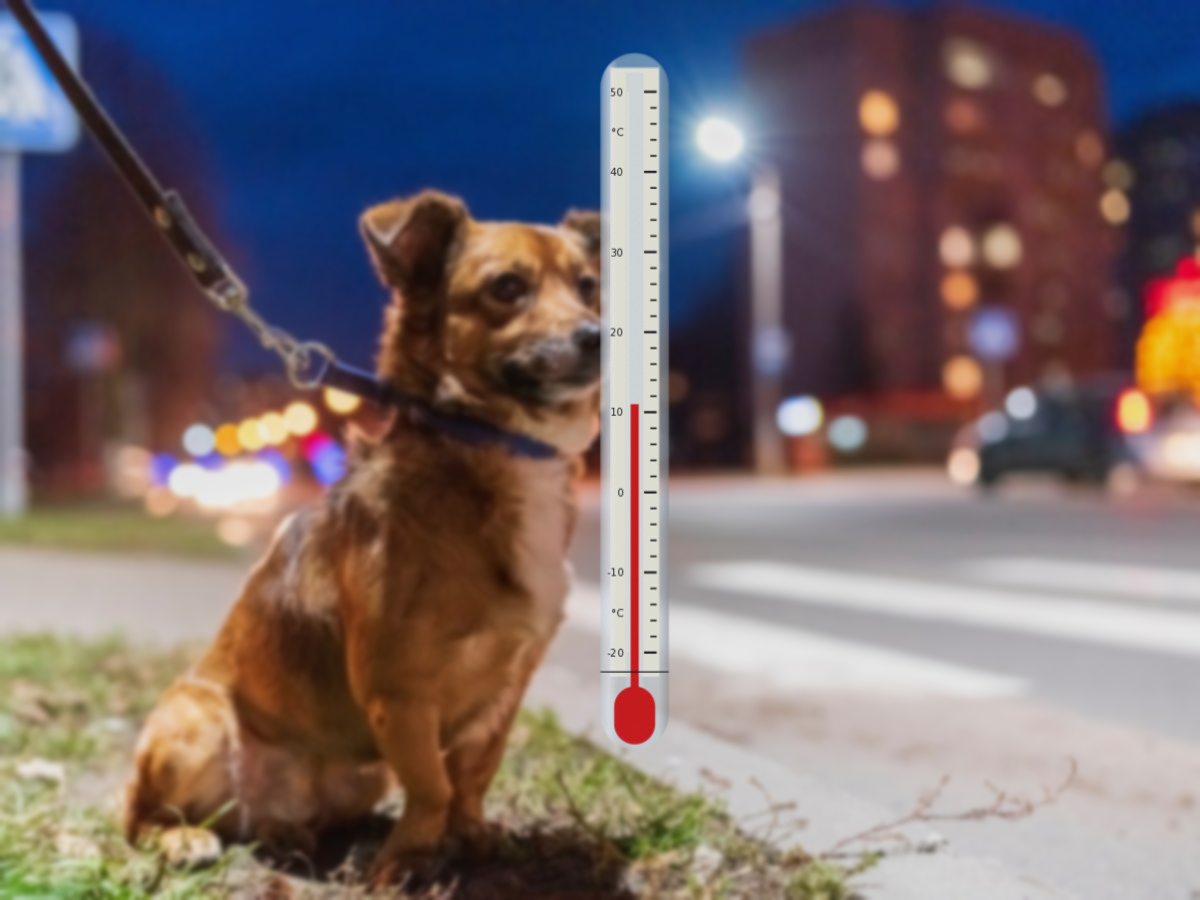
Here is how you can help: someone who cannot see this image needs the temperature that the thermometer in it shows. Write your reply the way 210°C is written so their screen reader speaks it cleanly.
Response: 11°C
